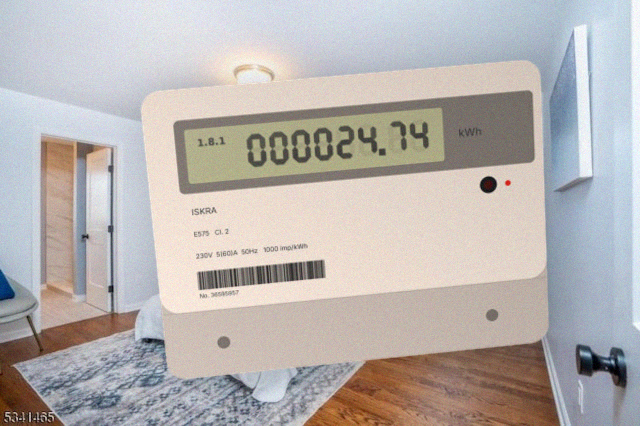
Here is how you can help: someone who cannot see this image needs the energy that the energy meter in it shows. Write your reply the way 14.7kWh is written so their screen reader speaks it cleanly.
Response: 24.74kWh
